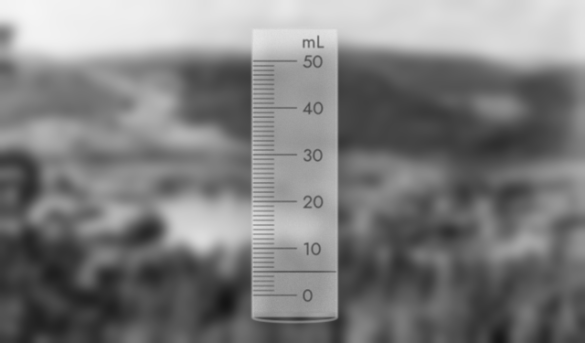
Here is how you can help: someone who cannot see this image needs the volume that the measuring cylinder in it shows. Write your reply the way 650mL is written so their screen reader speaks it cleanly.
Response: 5mL
